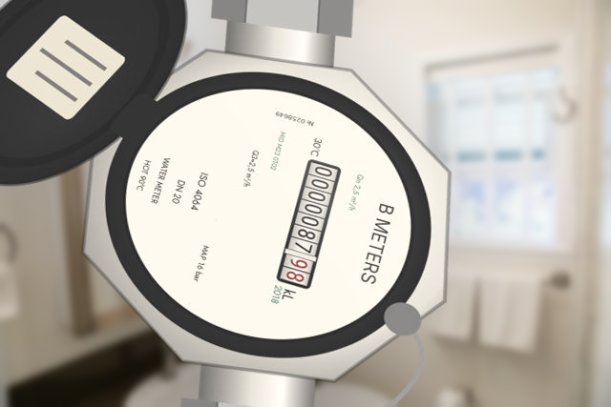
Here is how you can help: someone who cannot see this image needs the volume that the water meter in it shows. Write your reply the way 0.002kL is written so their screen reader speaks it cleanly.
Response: 87.98kL
